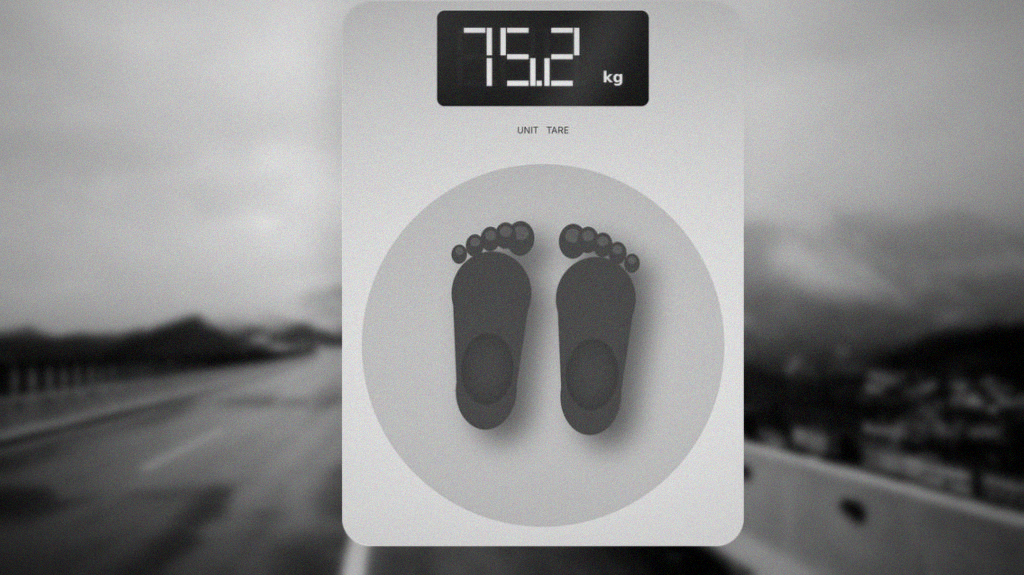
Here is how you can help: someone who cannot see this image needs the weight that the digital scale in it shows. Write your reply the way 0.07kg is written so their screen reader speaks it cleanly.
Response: 75.2kg
